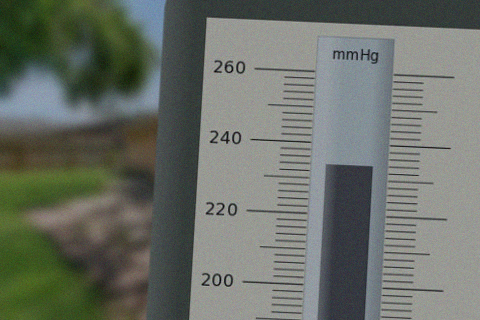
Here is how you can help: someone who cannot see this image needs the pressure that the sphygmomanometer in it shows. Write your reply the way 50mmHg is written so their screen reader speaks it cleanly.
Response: 234mmHg
